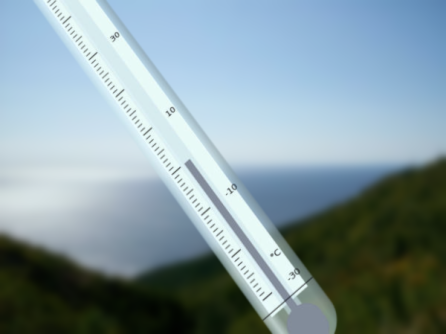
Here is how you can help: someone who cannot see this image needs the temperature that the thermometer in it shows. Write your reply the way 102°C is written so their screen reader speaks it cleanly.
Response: 0°C
